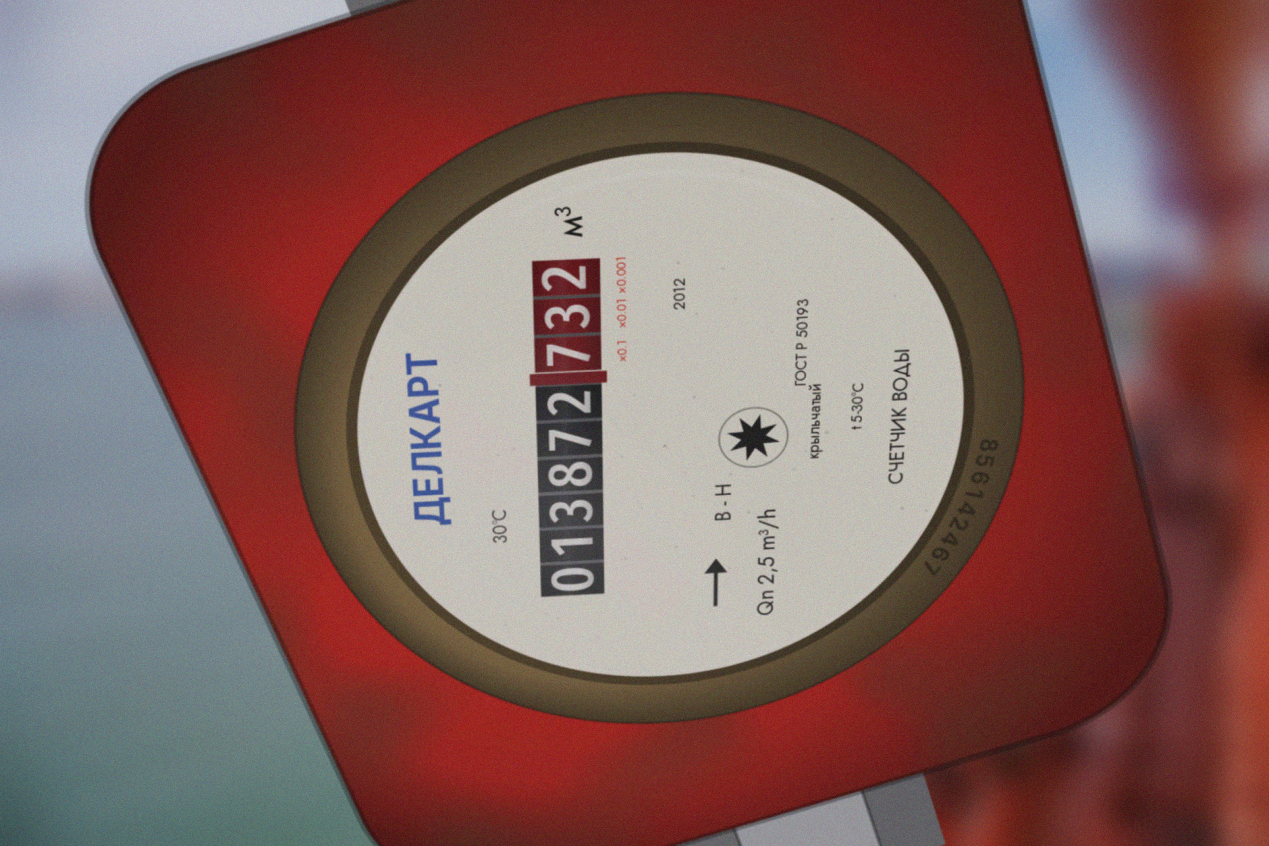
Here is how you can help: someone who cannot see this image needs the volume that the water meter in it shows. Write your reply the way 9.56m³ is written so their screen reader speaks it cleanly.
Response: 13872.732m³
